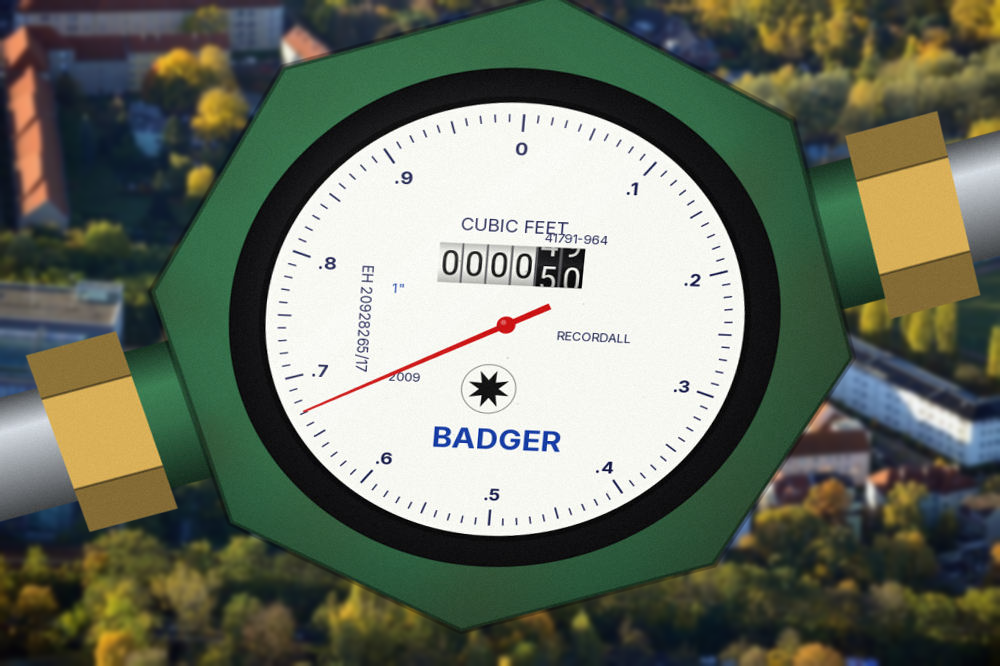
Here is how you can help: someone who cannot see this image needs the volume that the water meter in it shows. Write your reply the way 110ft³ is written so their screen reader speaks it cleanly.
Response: 49.67ft³
